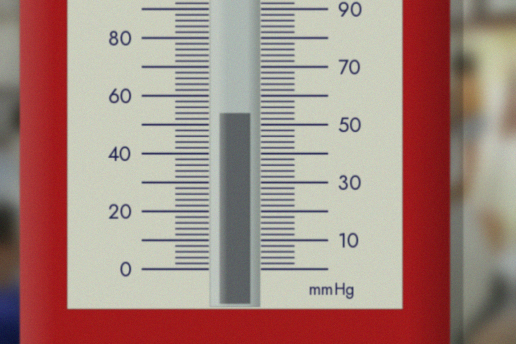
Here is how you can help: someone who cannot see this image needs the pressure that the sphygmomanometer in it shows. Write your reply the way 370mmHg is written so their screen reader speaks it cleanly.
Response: 54mmHg
